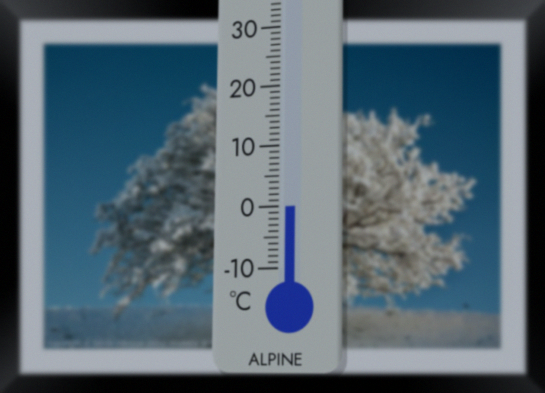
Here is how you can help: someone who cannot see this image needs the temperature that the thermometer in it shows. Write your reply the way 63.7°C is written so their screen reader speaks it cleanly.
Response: 0°C
